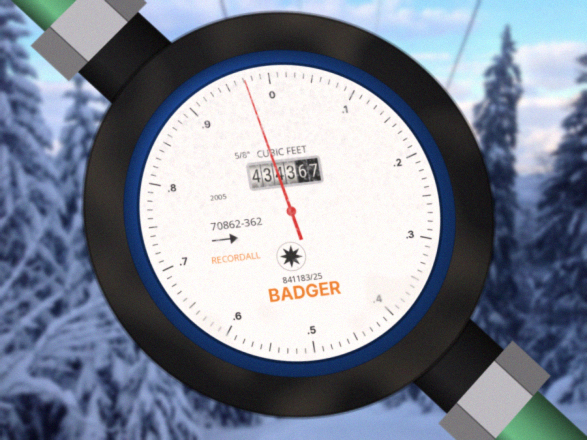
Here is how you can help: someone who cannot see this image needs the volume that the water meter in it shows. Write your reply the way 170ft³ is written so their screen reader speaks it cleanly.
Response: 434366.97ft³
